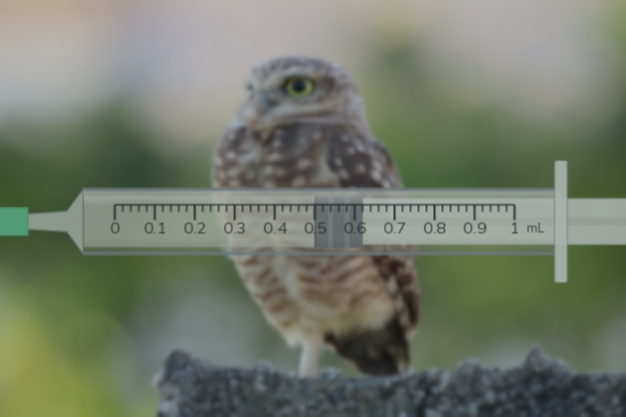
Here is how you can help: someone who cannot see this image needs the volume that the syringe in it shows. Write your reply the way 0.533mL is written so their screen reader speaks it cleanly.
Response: 0.5mL
